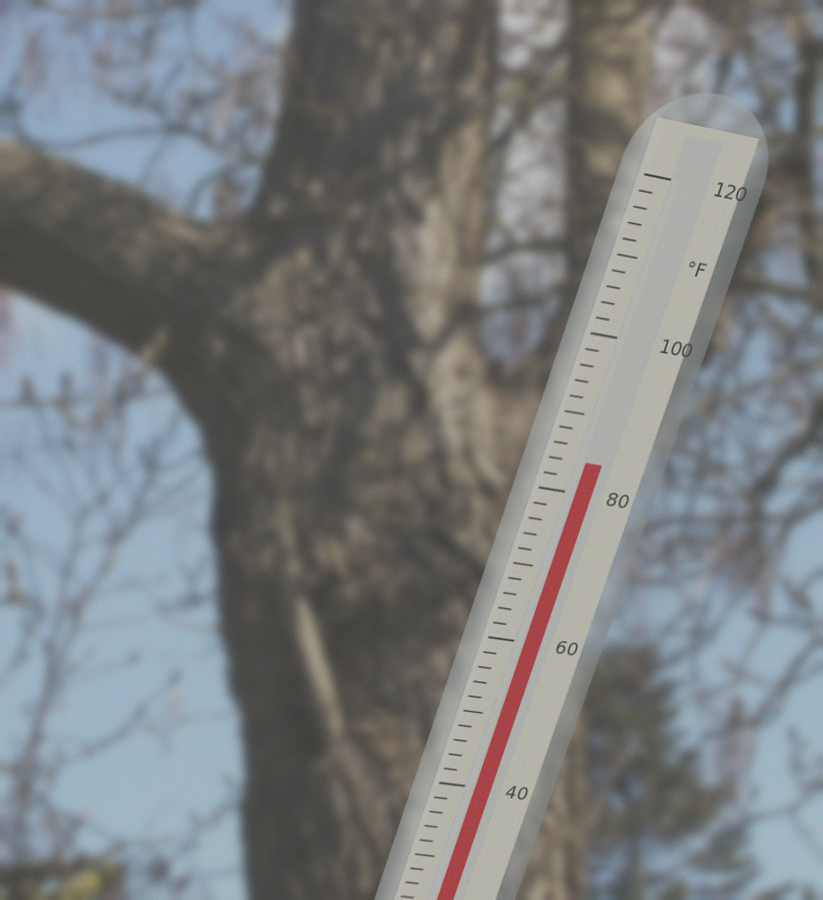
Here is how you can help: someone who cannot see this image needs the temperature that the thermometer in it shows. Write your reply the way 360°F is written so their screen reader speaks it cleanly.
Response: 84°F
